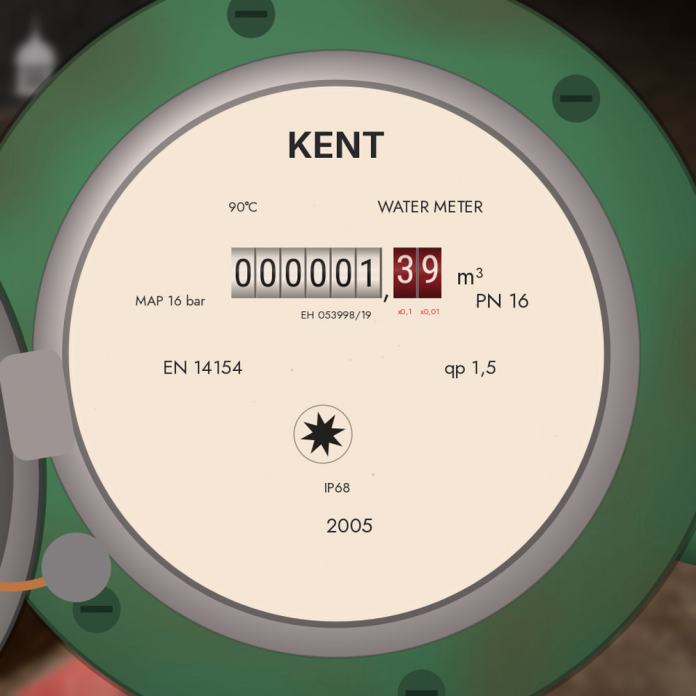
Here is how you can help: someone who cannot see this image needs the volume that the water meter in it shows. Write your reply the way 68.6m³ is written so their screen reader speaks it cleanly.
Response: 1.39m³
